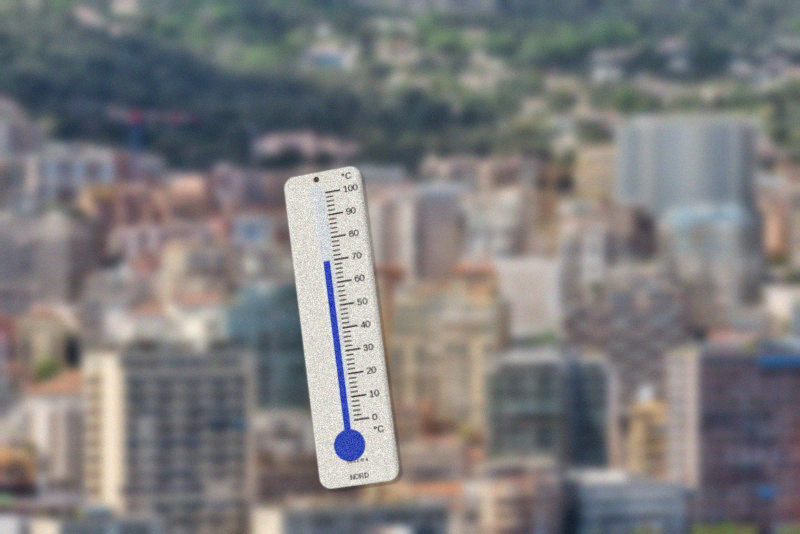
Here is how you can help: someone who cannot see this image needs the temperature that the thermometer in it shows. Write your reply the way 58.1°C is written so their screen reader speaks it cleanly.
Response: 70°C
